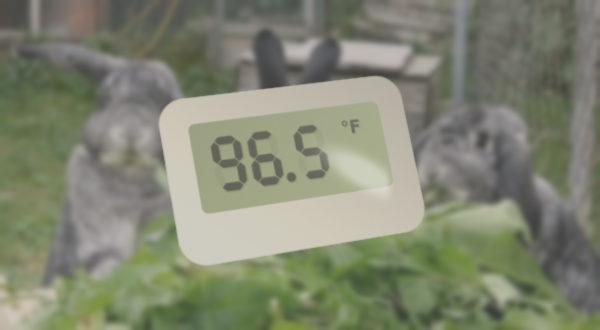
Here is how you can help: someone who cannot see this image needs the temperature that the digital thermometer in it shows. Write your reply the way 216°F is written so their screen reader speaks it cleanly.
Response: 96.5°F
